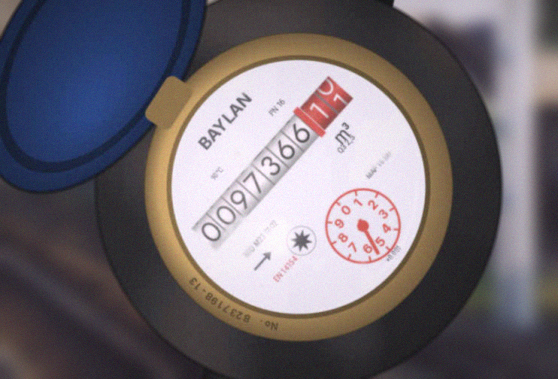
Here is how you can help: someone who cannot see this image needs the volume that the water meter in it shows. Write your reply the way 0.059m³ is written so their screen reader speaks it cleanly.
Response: 97366.105m³
